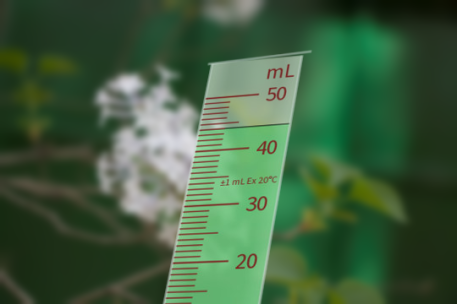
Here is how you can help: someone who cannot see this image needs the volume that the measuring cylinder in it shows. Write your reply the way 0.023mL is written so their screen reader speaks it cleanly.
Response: 44mL
